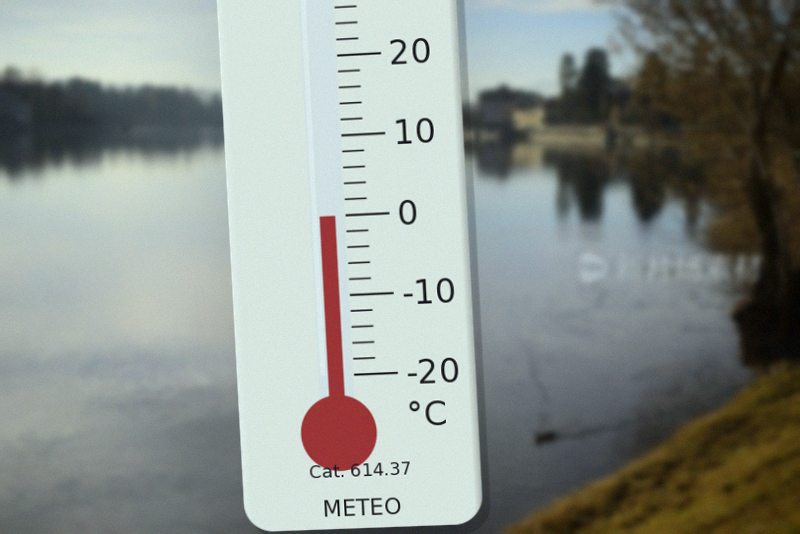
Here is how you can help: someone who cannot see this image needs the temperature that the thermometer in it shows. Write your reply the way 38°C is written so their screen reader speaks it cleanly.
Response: 0°C
